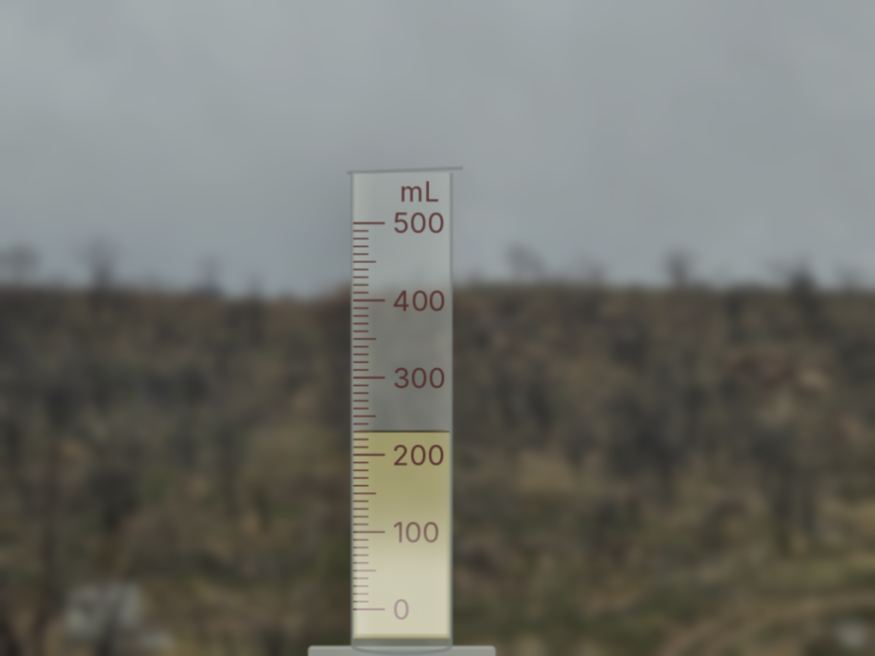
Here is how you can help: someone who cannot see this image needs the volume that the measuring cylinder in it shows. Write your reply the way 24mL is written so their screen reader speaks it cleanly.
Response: 230mL
